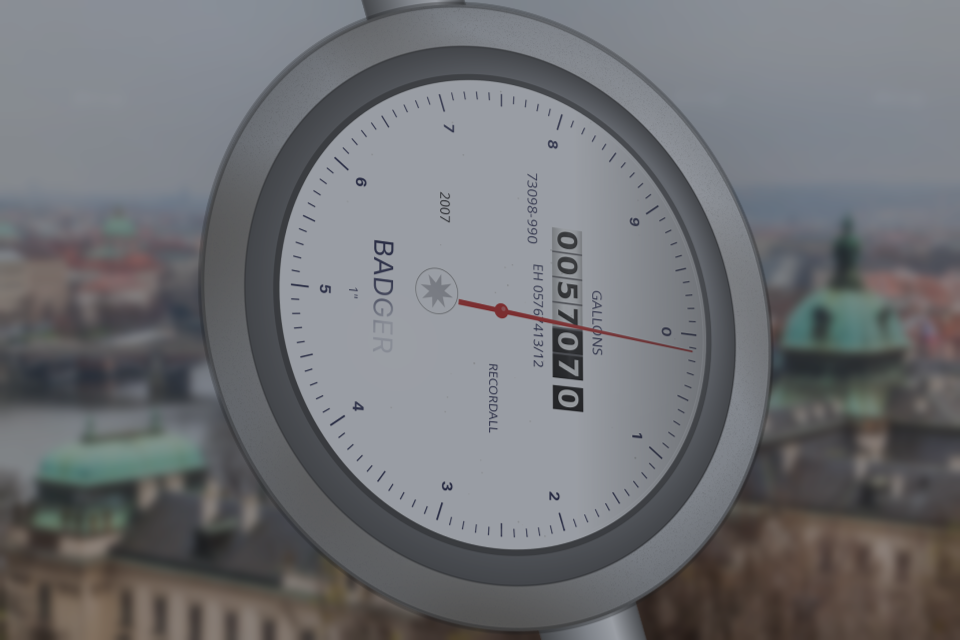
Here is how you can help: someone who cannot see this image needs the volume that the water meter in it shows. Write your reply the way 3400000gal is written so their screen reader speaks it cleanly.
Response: 57070.1gal
